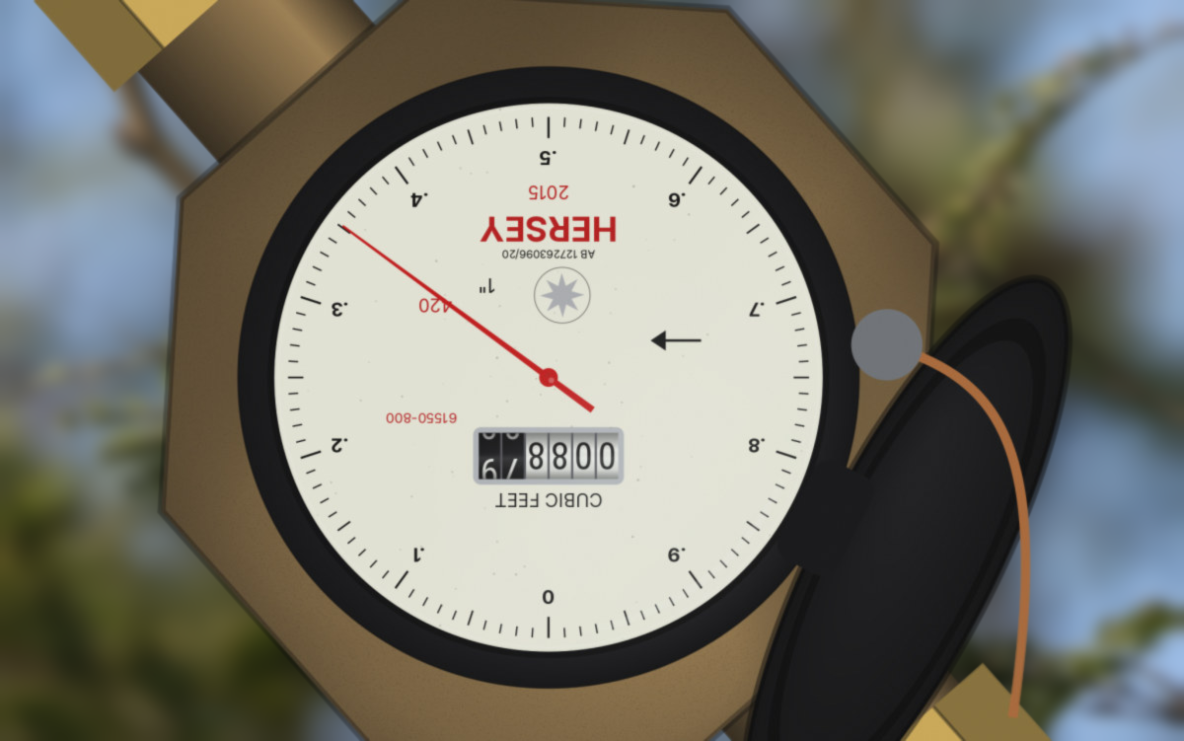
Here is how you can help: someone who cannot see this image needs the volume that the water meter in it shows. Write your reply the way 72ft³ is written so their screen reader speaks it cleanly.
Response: 8879.35ft³
